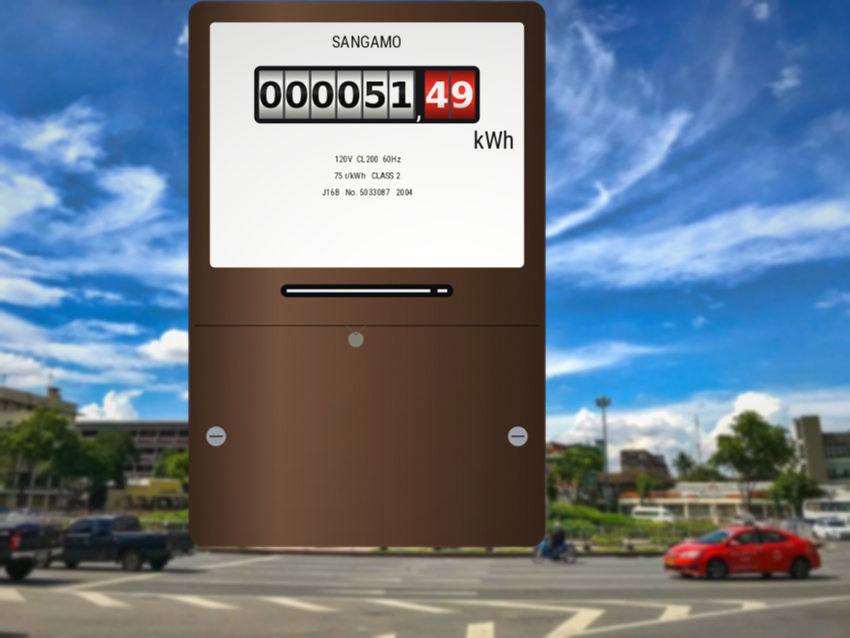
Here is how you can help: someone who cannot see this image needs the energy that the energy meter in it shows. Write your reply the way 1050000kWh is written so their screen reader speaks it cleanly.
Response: 51.49kWh
